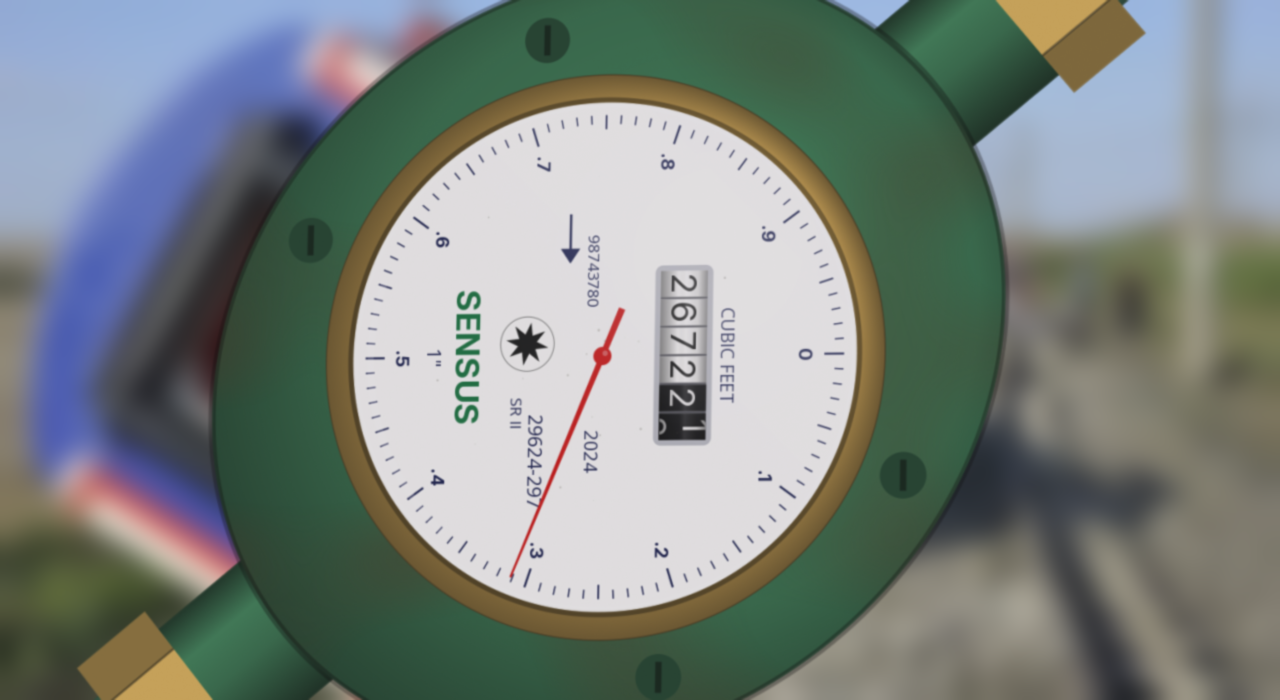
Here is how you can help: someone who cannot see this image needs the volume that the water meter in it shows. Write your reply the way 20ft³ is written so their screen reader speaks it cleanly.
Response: 267221.31ft³
